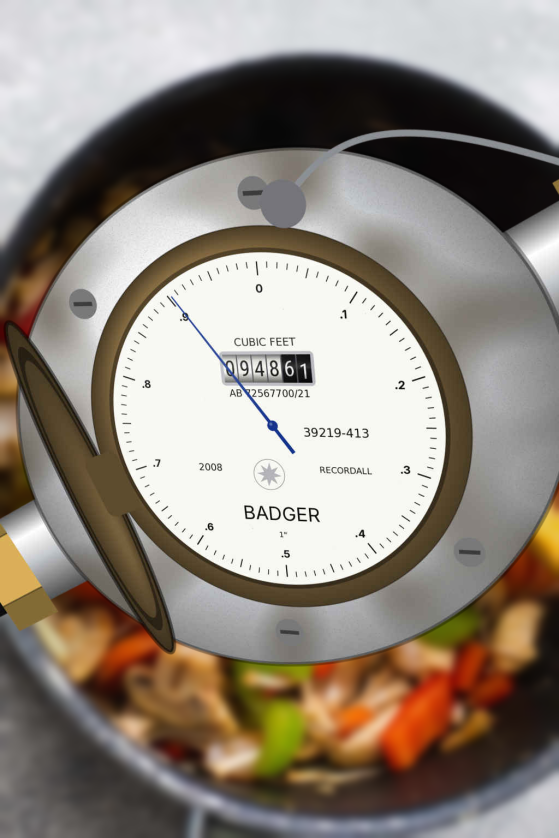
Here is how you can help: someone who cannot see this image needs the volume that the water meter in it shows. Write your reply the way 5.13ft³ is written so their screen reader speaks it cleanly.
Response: 94860.90ft³
